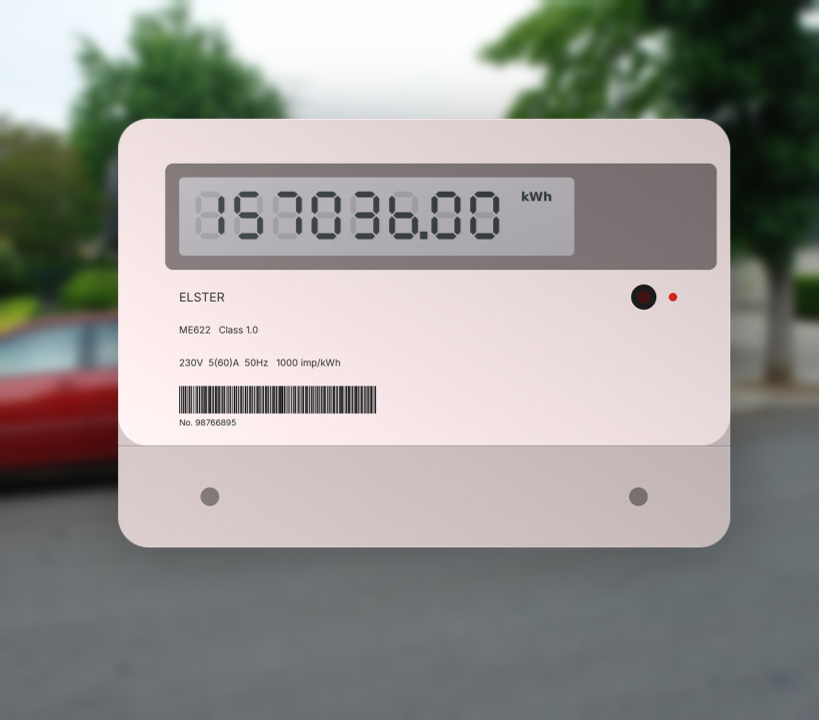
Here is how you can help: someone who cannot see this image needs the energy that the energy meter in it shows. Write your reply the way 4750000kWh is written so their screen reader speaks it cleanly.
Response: 157036.00kWh
